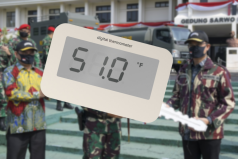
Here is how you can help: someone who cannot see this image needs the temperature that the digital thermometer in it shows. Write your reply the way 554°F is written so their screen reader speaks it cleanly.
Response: 51.0°F
